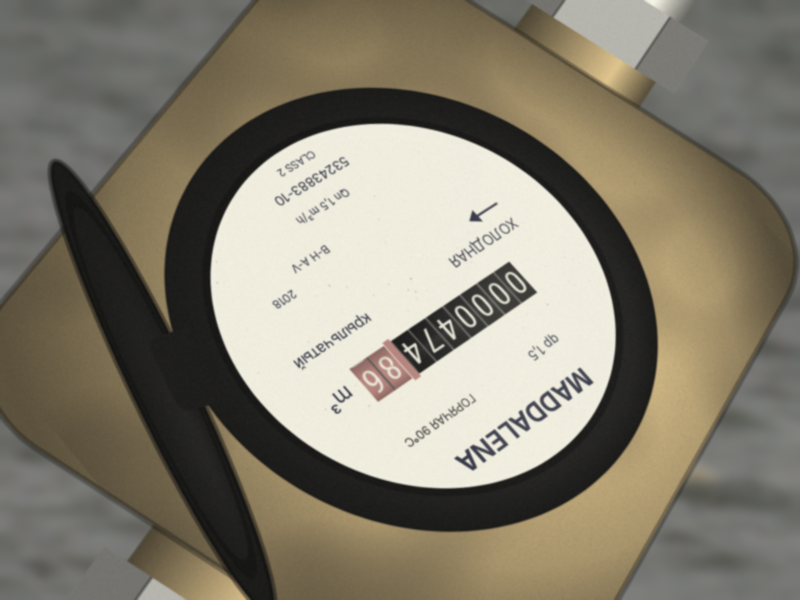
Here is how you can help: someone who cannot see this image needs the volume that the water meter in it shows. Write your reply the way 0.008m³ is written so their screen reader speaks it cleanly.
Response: 474.86m³
